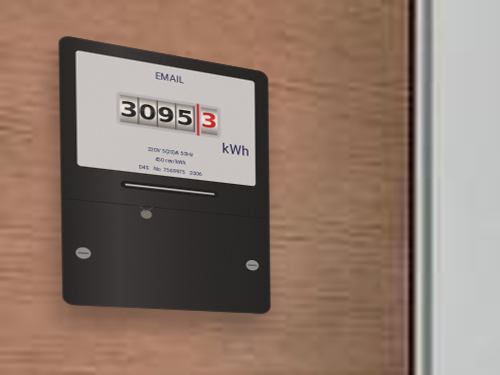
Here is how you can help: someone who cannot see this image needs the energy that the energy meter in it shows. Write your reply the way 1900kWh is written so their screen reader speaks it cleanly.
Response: 3095.3kWh
